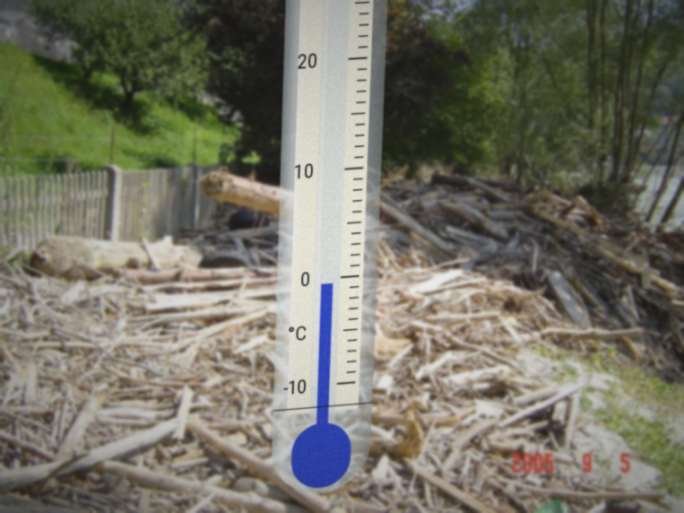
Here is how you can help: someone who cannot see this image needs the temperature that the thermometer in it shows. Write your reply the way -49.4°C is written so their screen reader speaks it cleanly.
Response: -0.5°C
